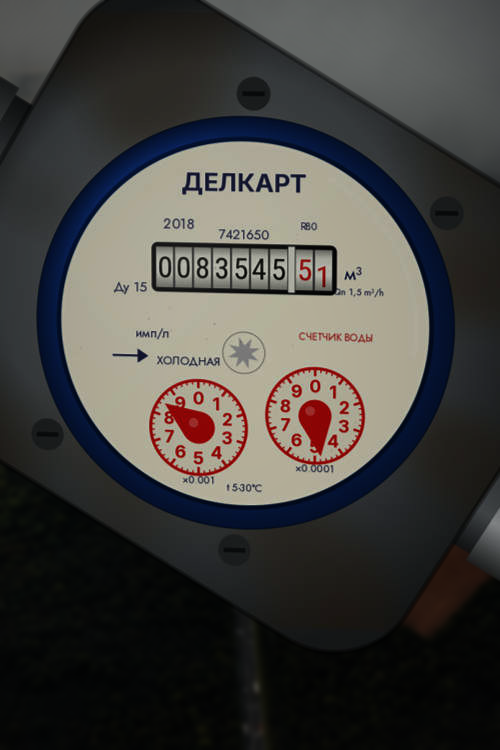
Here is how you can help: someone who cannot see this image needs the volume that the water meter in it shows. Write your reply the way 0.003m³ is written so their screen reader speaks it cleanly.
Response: 83545.5084m³
